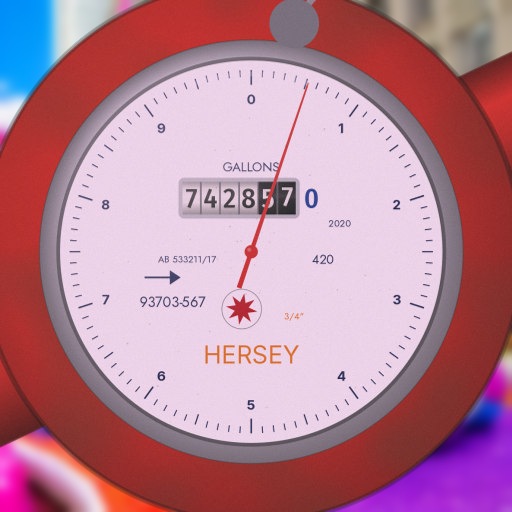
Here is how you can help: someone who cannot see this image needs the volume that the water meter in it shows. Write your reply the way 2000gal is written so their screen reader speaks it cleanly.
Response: 7428570.5gal
